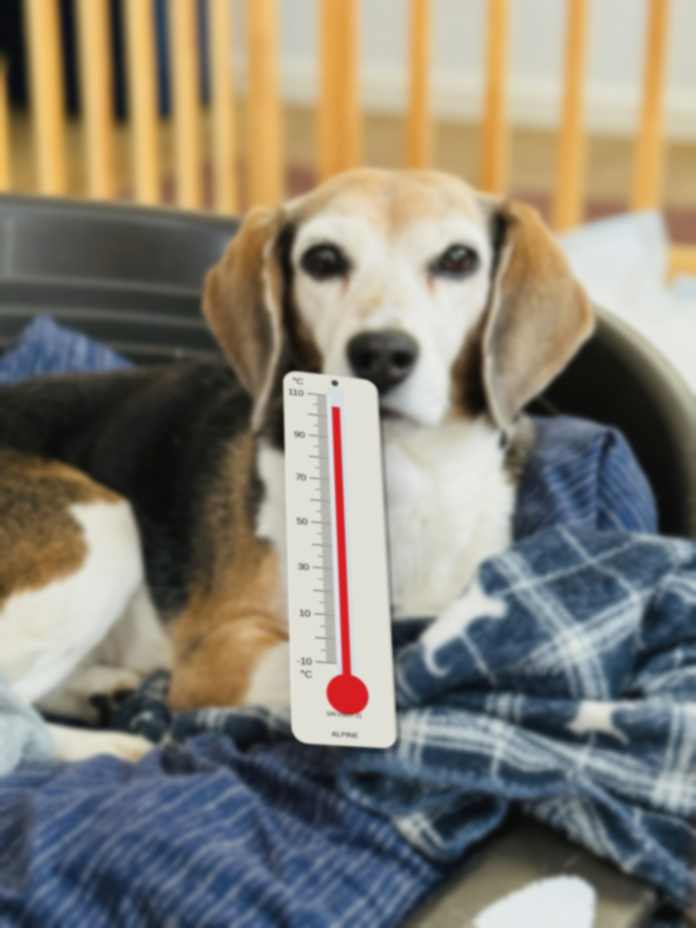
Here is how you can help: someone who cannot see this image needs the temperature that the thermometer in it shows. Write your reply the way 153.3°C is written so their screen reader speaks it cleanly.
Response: 105°C
